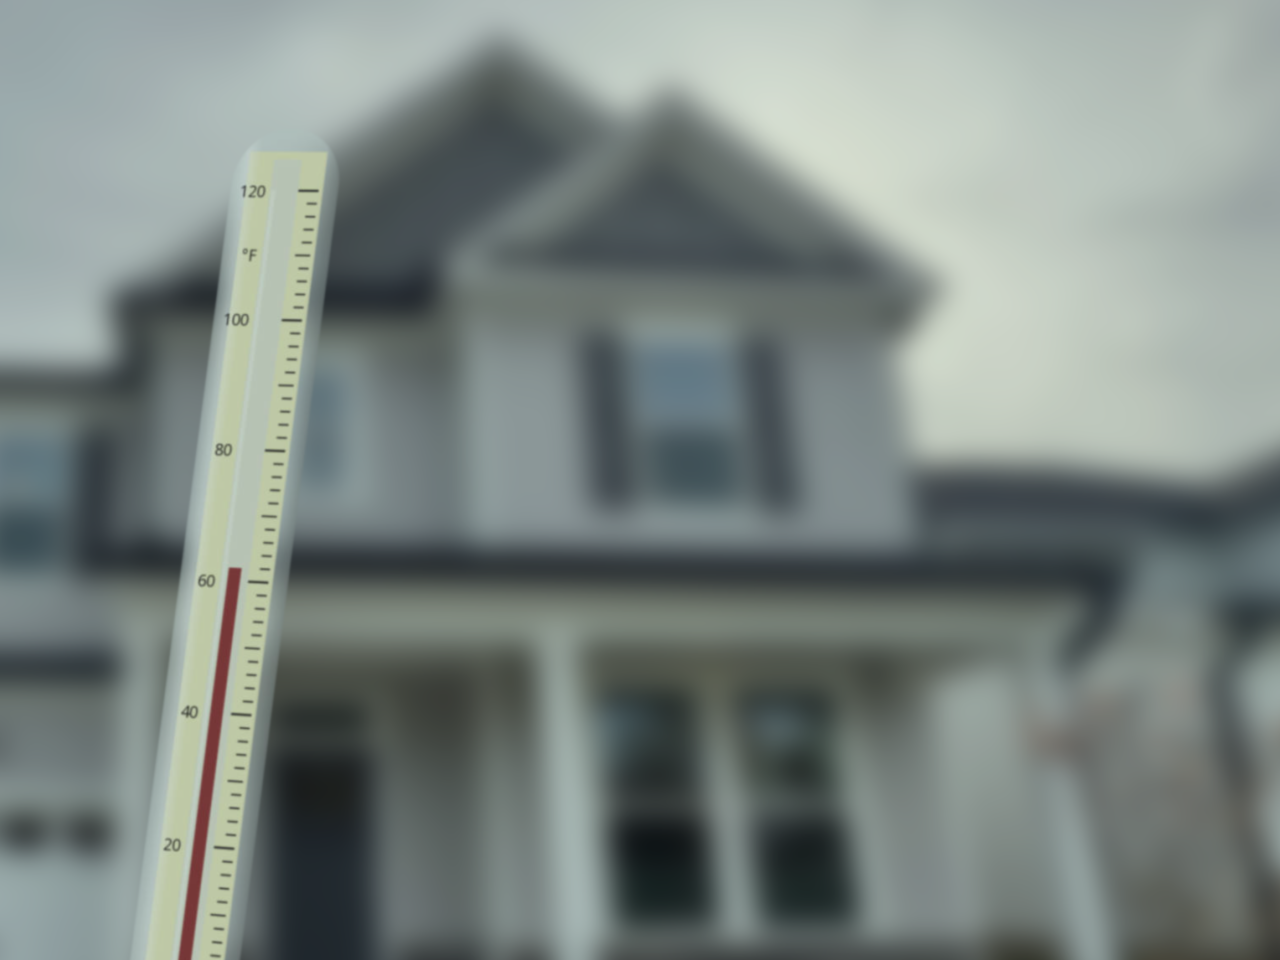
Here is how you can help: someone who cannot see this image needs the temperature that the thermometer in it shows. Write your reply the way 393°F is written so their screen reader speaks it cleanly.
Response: 62°F
